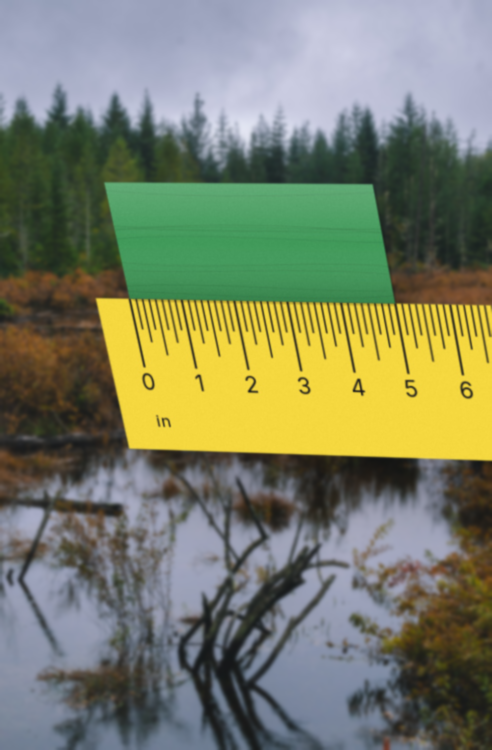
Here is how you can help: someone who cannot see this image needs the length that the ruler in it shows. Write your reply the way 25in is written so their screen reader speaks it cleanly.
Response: 5in
